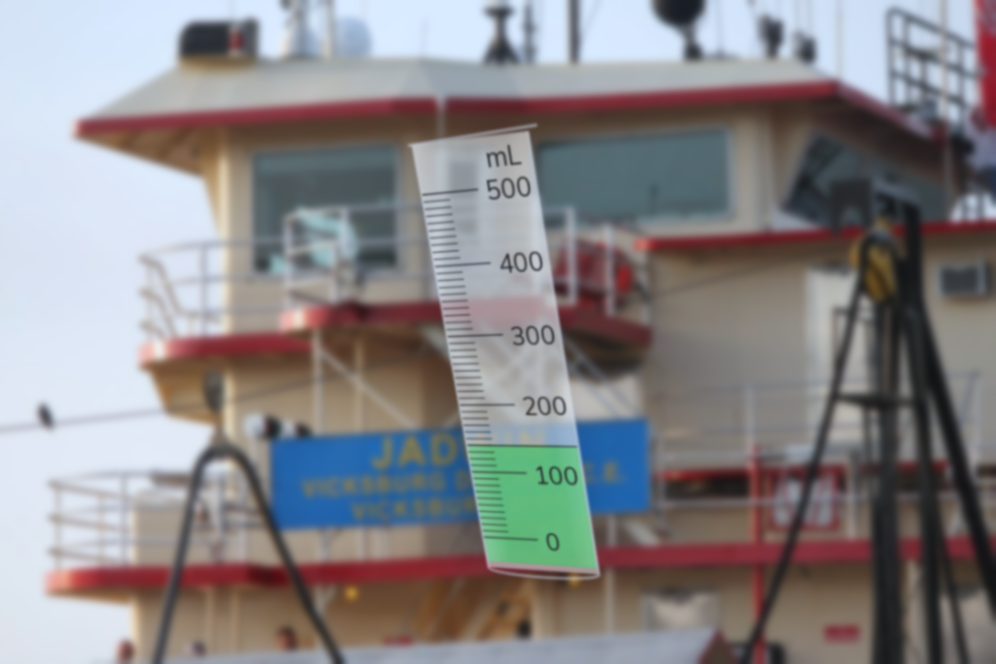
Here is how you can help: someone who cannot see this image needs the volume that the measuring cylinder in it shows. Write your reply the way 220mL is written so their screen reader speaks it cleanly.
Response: 140mL
